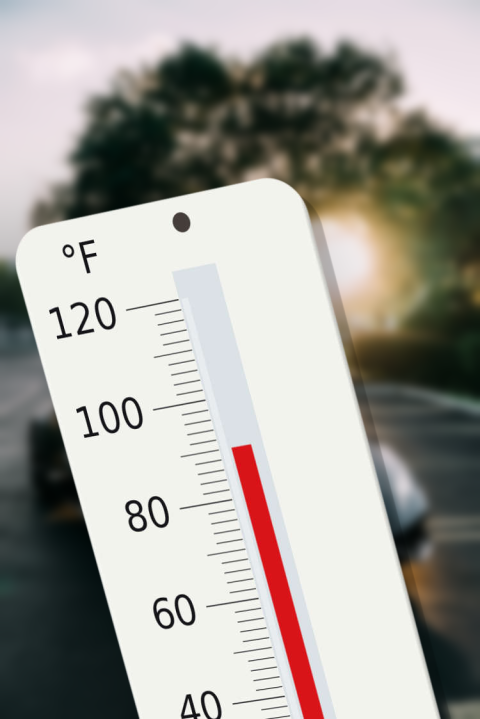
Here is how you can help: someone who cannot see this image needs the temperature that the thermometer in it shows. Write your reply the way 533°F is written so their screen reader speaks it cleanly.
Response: 90°F
